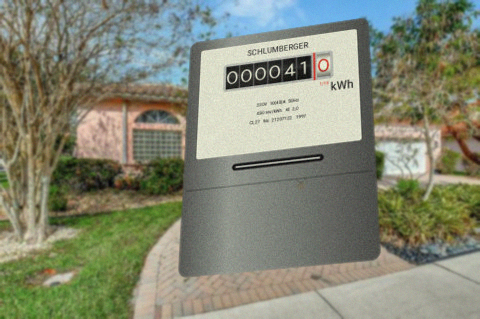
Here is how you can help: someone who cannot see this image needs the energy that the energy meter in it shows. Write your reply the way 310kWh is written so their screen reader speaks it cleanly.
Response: 41.0kWh
